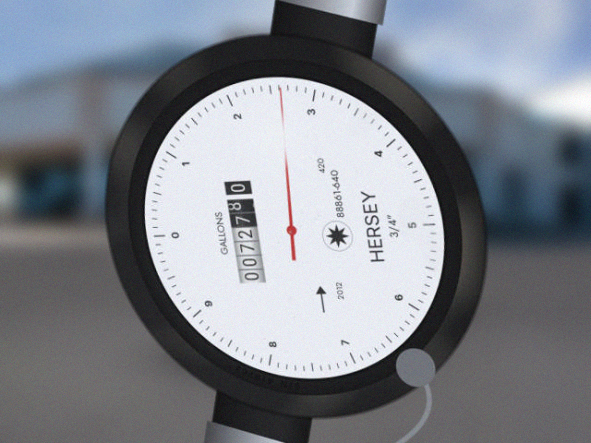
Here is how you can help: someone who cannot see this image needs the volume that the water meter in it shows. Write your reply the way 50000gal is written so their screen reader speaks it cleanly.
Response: 72782.6gal
